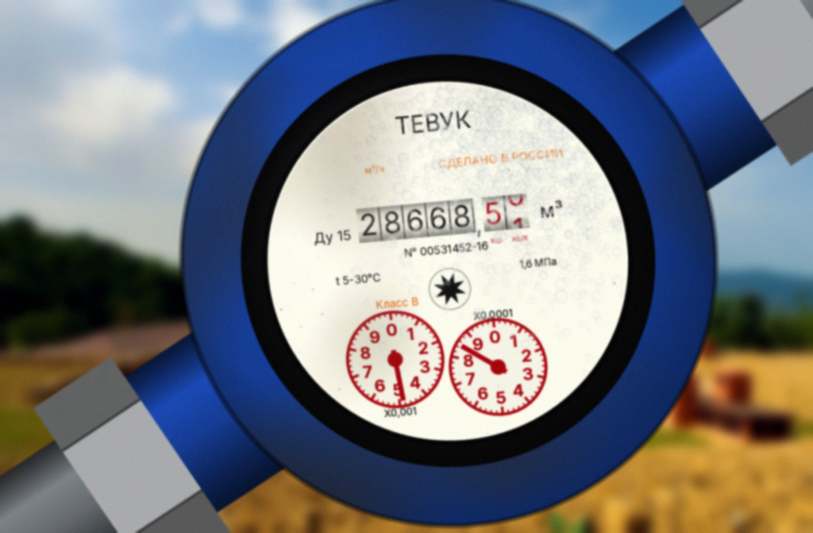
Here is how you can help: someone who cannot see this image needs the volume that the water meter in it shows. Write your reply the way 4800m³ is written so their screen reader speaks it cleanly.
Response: 28668.5048m³
